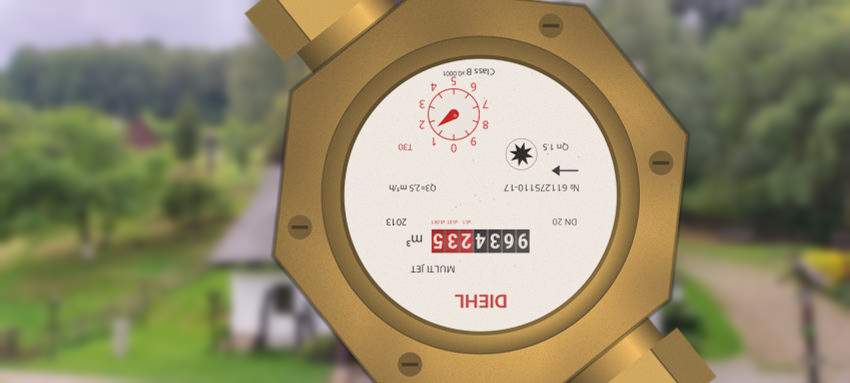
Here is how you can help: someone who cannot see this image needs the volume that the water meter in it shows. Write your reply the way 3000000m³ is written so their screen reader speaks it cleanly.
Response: 9634.2351m³
